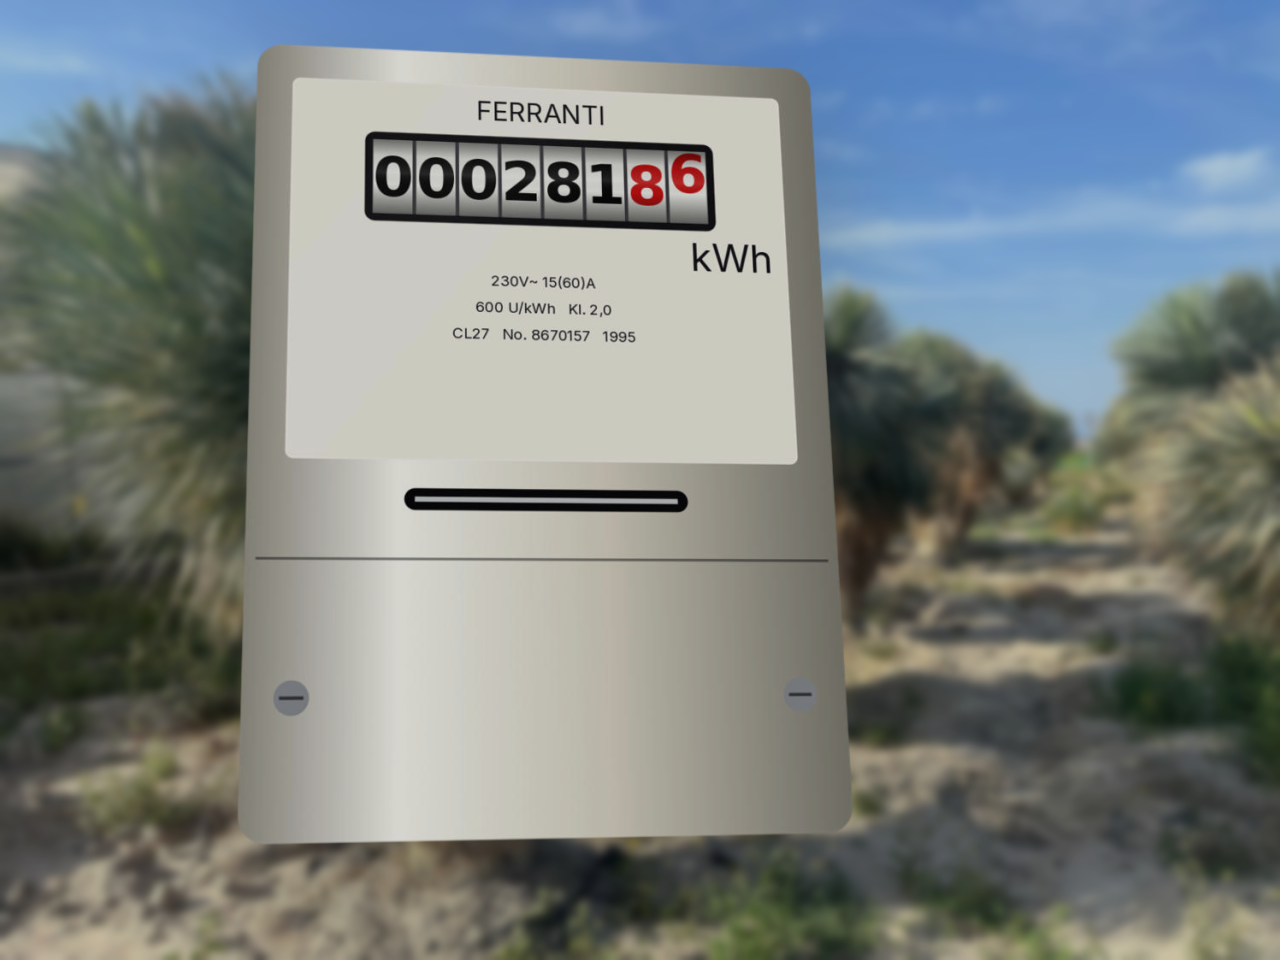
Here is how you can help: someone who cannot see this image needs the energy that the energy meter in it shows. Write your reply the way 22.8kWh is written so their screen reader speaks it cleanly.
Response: 281.86kWh
